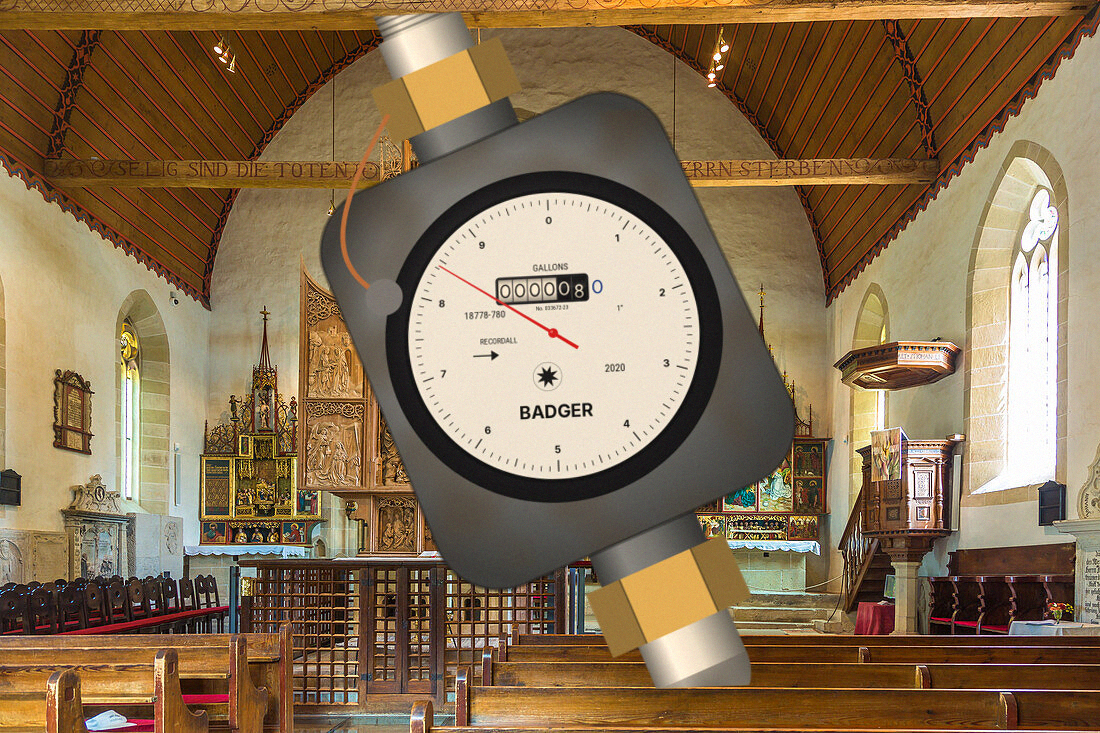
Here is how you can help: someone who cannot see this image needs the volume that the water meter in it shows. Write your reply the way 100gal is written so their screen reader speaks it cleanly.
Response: 78.4gal
